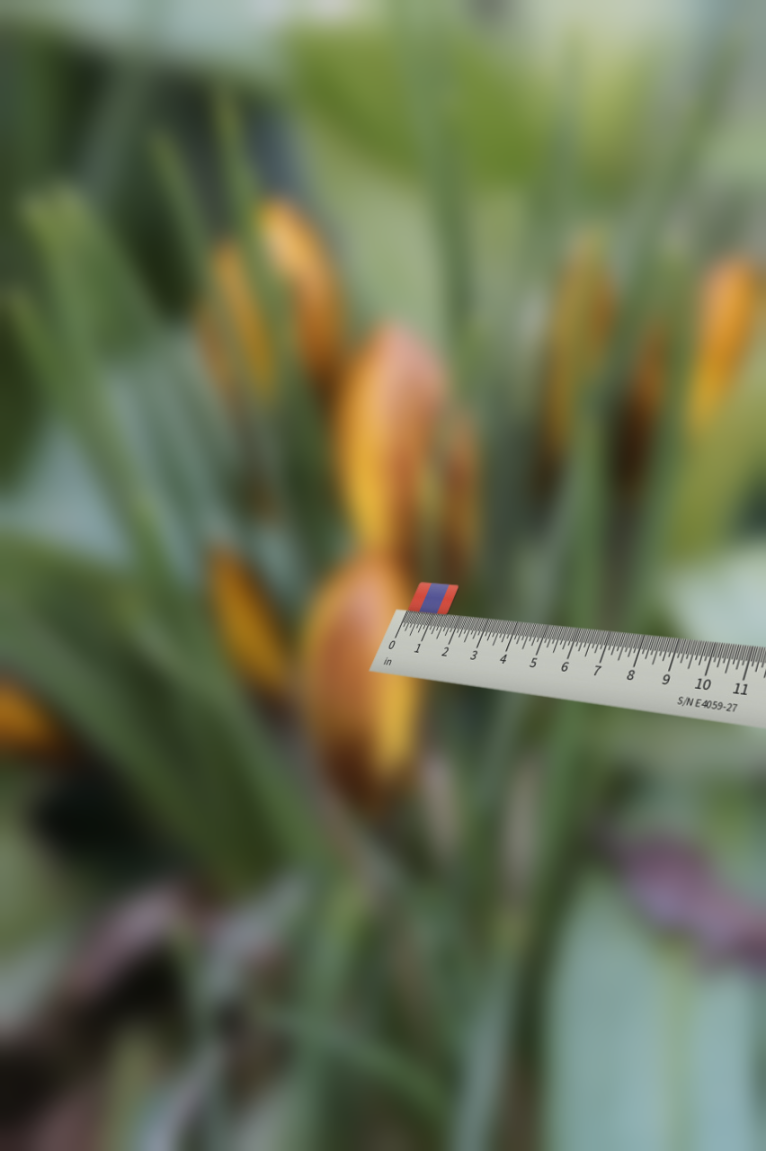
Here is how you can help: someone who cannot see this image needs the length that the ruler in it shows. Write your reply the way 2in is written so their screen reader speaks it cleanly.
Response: 1.5in
